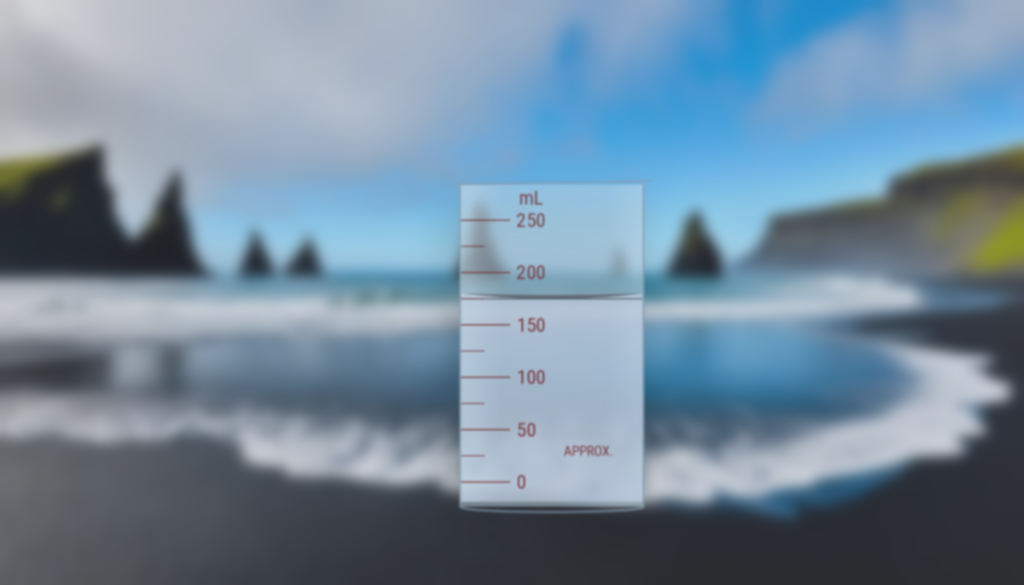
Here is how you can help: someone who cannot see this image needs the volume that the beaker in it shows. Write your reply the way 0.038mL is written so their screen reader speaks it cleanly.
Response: 175mL
